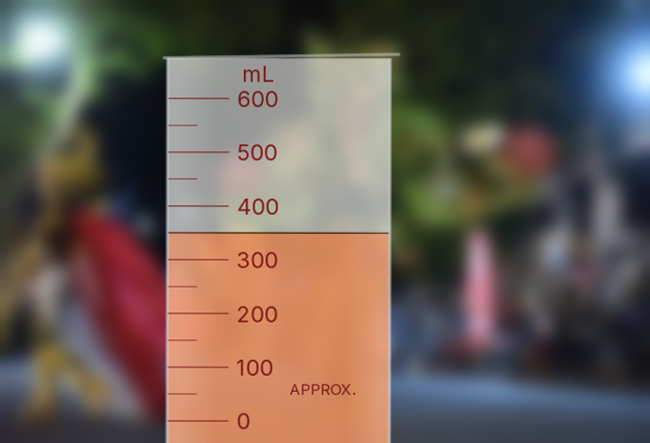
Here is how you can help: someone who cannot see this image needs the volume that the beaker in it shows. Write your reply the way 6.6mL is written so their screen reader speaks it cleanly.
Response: 350mL
